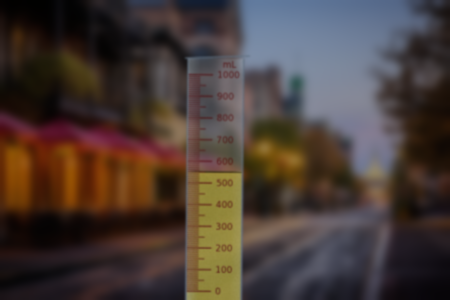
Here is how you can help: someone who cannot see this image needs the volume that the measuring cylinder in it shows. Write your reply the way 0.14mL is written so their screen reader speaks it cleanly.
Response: 550mL
